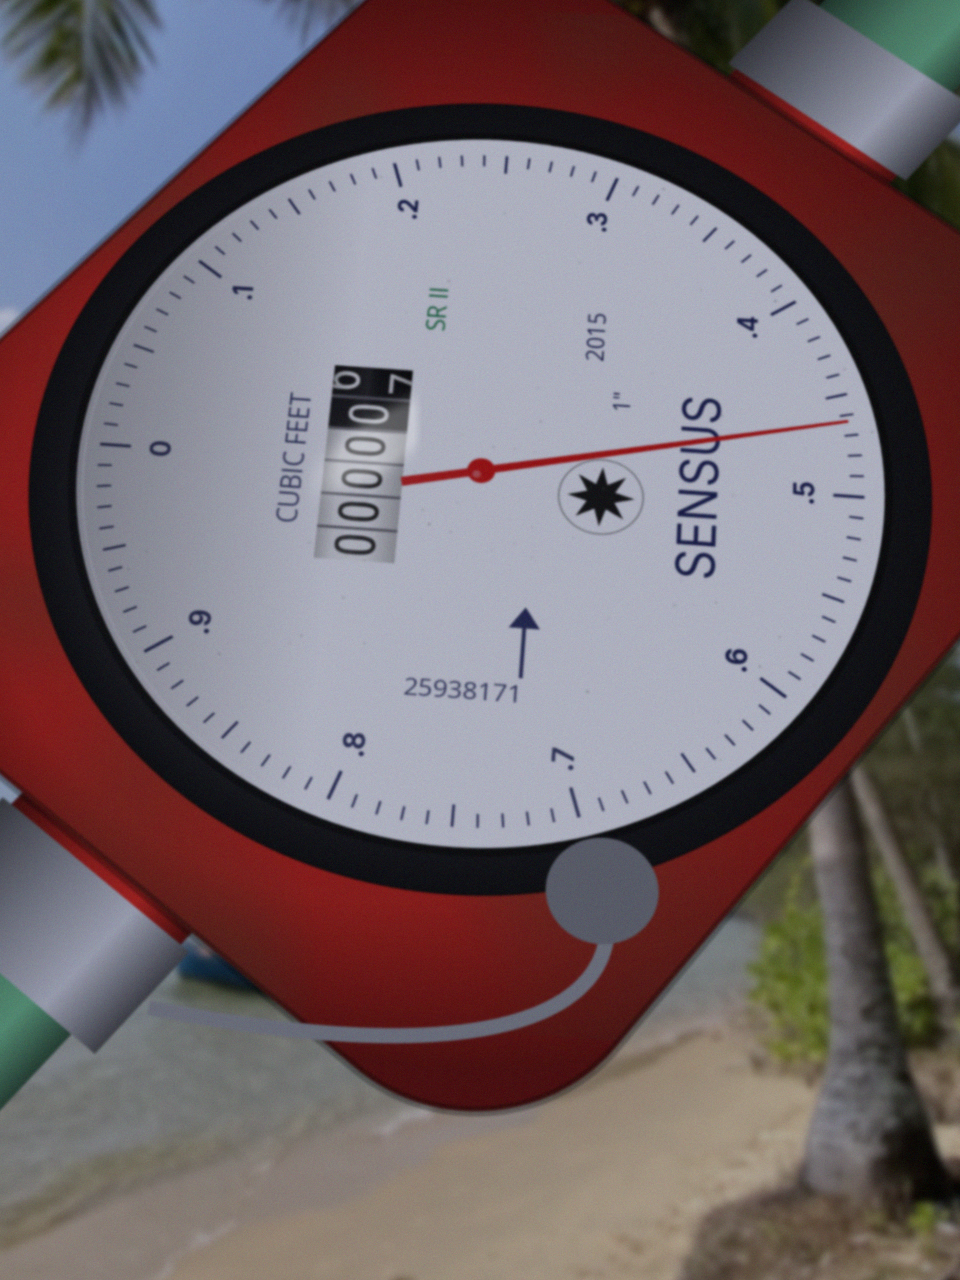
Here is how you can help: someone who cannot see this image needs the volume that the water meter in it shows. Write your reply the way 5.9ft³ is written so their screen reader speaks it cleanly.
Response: 6.46ft³
